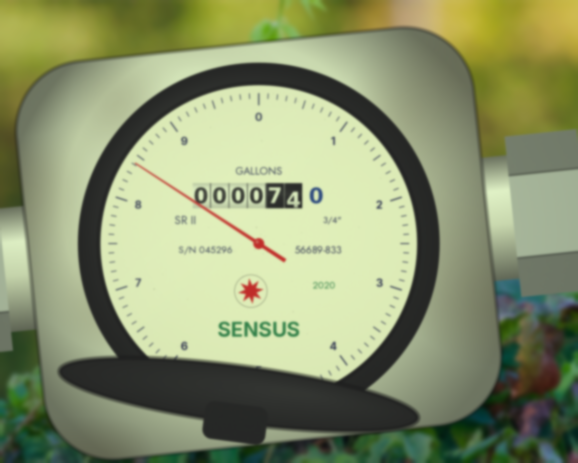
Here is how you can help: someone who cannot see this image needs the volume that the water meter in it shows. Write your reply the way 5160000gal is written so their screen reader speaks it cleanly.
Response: 738.4gal
